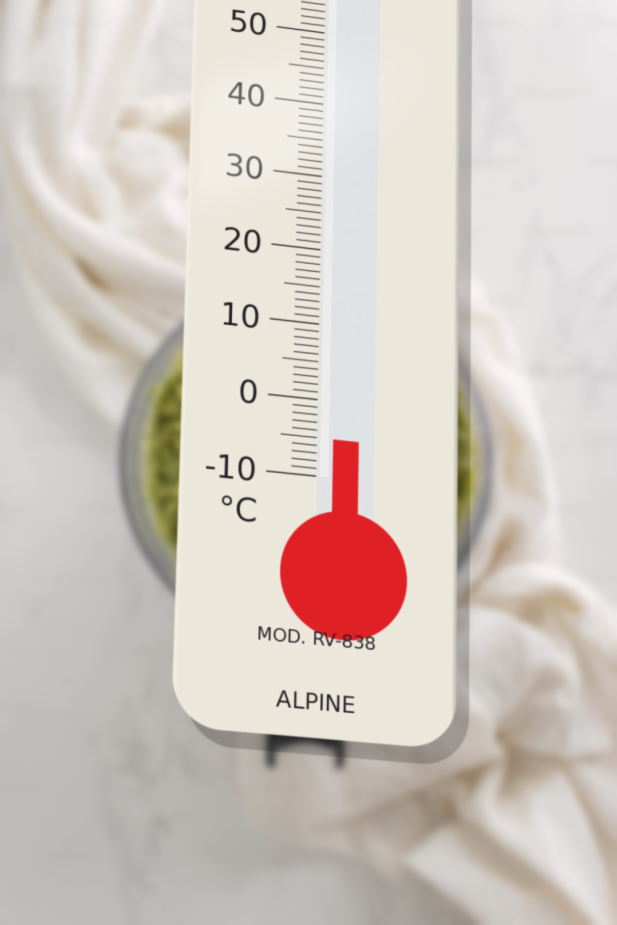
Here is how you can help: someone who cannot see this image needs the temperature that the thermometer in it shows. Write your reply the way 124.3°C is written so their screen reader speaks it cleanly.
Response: -5°C
